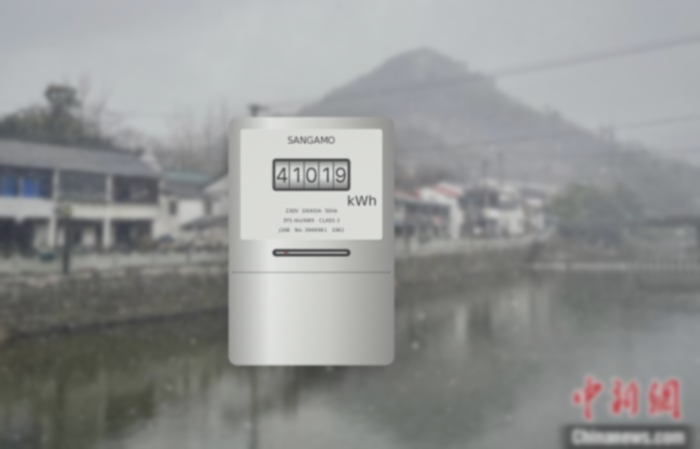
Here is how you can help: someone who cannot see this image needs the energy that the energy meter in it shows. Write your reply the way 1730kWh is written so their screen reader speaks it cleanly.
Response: 41019kWh
